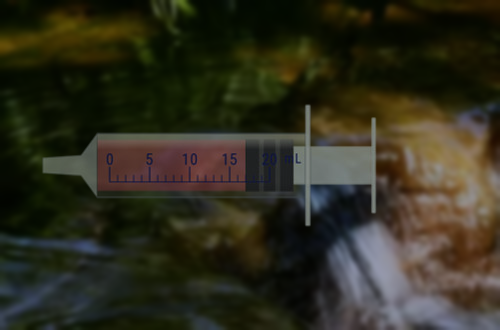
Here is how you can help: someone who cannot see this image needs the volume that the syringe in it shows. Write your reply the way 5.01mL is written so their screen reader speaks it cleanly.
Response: 17mL
